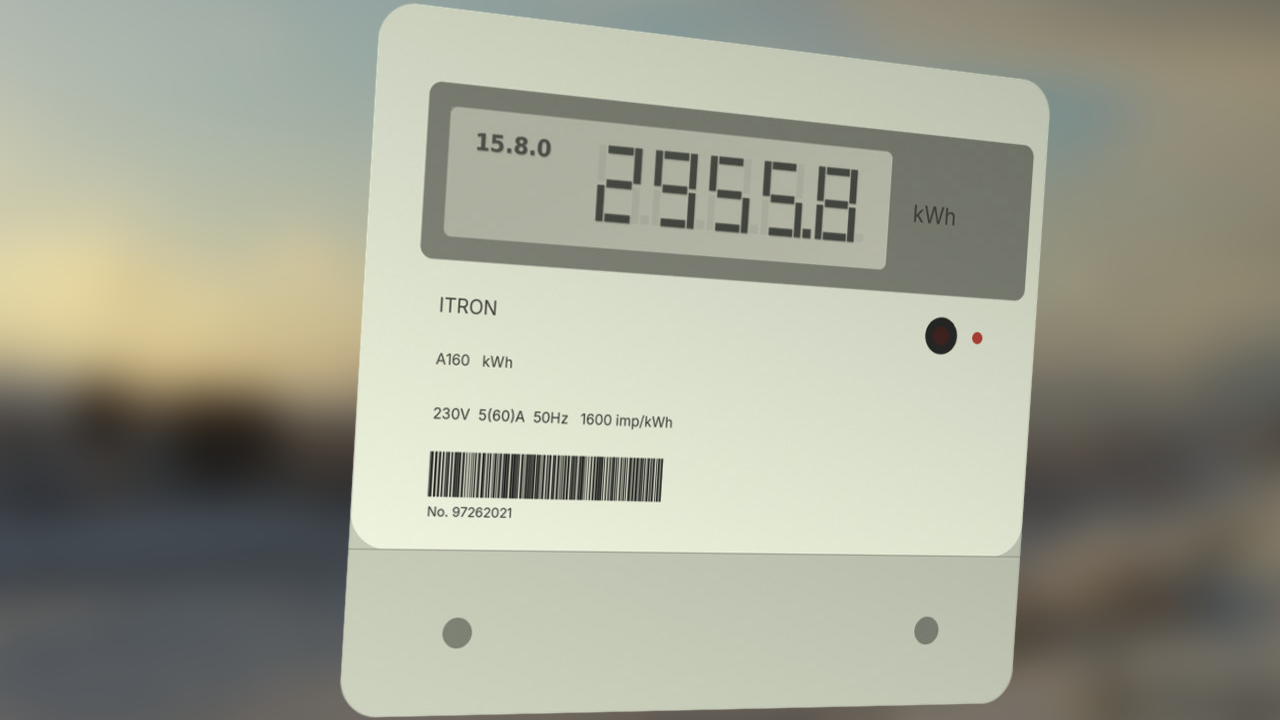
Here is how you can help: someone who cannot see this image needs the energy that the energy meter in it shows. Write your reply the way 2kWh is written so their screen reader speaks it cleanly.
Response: 2955.8kWh
